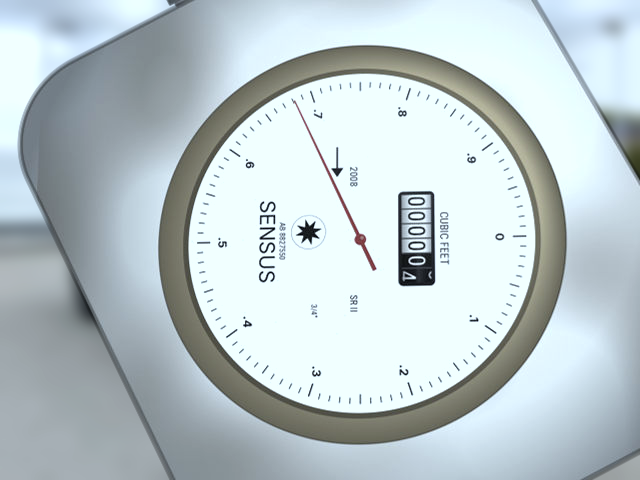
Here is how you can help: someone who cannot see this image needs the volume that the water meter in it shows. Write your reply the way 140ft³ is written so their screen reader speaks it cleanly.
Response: 3.68ft³
